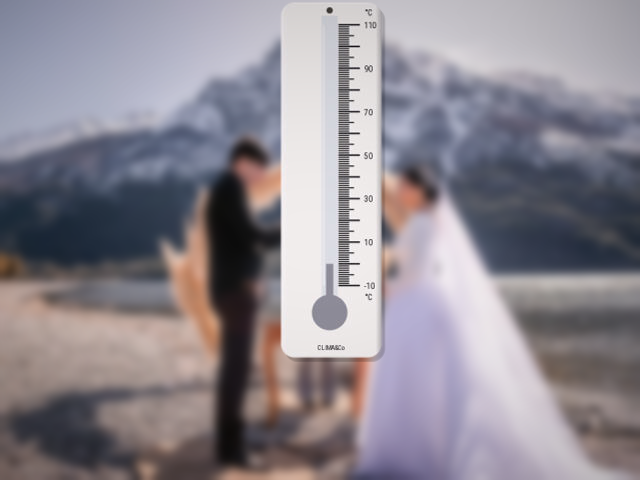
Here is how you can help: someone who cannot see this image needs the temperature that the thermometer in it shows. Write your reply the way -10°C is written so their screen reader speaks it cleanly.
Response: 0°C
